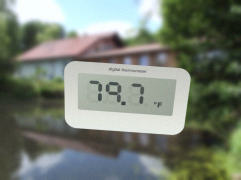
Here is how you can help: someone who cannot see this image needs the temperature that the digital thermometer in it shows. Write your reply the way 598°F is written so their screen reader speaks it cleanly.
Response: 79.7°F
